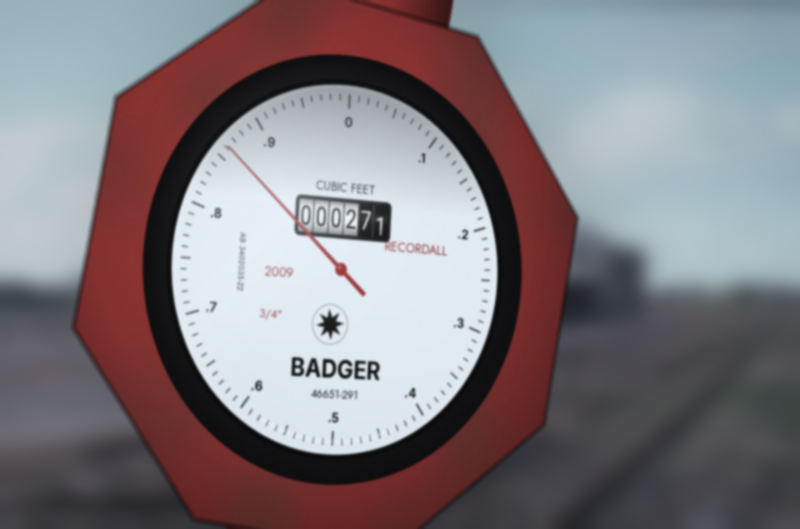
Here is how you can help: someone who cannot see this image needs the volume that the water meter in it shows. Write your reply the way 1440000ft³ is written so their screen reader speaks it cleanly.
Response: 270.86ft³
